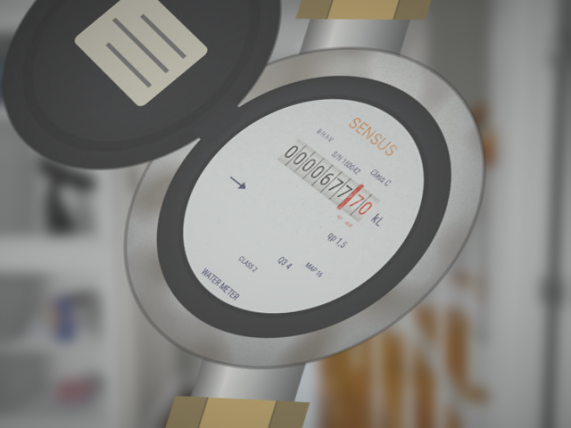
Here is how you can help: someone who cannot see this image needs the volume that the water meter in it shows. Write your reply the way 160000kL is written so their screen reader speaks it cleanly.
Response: 677.70kL
